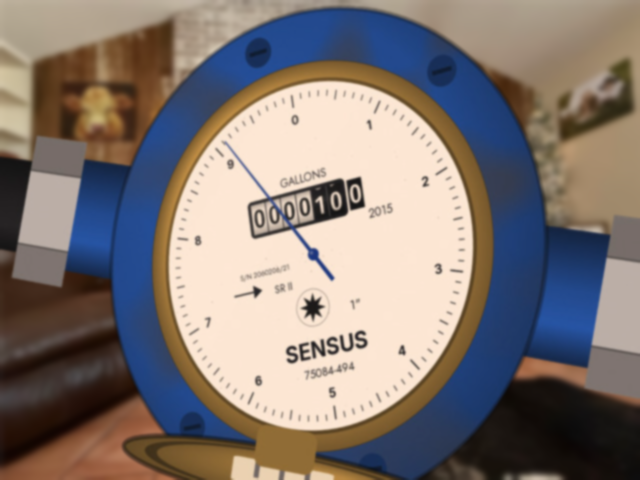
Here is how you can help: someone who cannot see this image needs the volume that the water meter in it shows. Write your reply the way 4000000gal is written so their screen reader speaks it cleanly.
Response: 99.1gal
